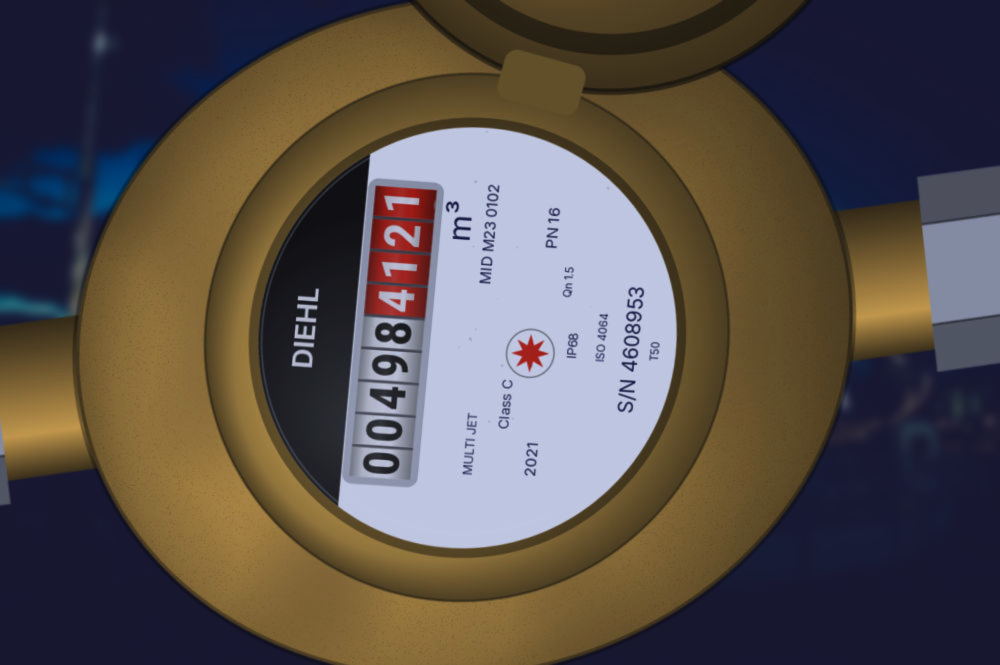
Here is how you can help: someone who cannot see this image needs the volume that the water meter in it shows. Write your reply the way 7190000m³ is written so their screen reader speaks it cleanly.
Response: 498.4121m³
